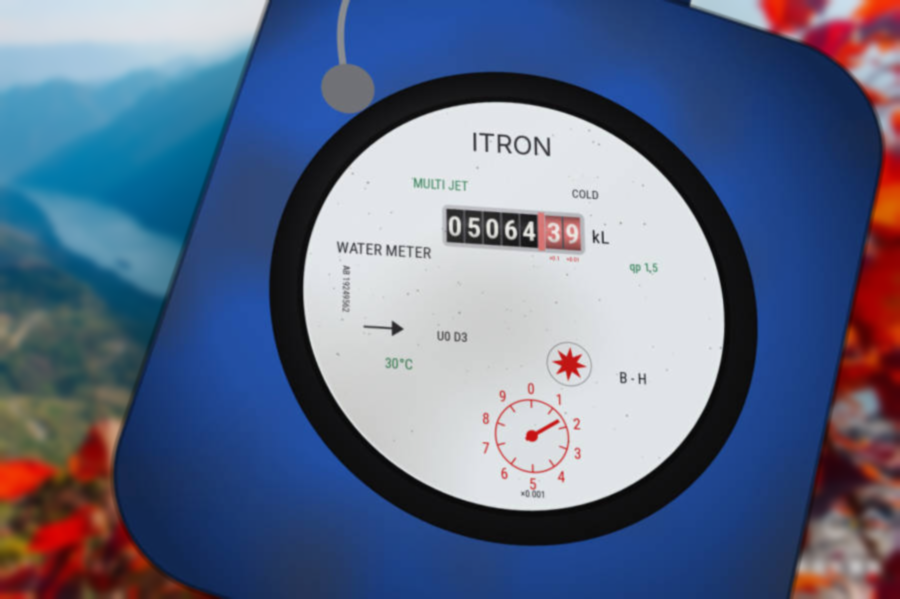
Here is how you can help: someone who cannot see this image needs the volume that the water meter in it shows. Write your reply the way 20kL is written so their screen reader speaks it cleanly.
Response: 5064.391kL
